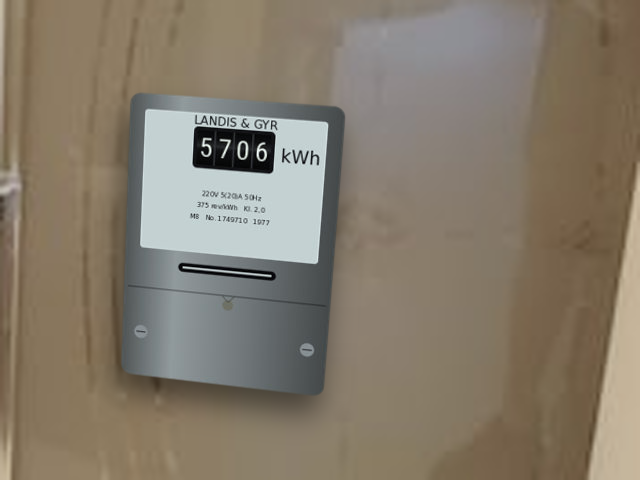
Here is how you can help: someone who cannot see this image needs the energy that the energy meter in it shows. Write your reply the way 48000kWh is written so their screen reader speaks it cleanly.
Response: 5706kWh
